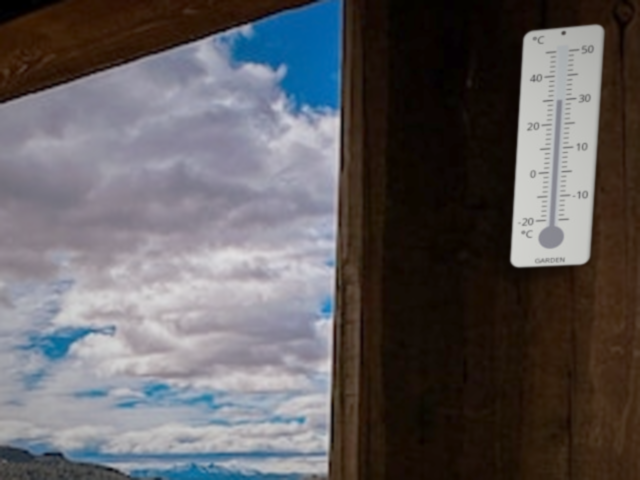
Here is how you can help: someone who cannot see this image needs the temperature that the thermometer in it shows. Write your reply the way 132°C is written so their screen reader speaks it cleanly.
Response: 30°C
